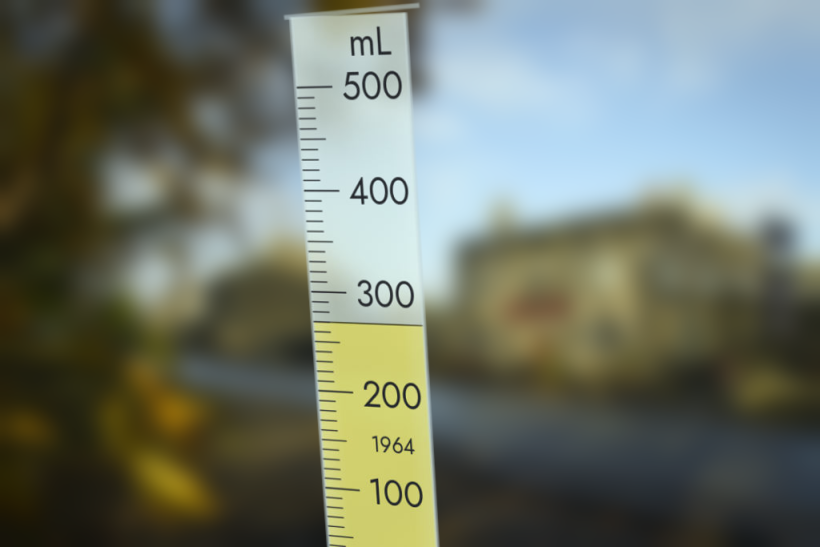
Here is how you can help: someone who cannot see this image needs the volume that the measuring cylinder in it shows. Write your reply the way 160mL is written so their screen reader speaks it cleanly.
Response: 270mL
